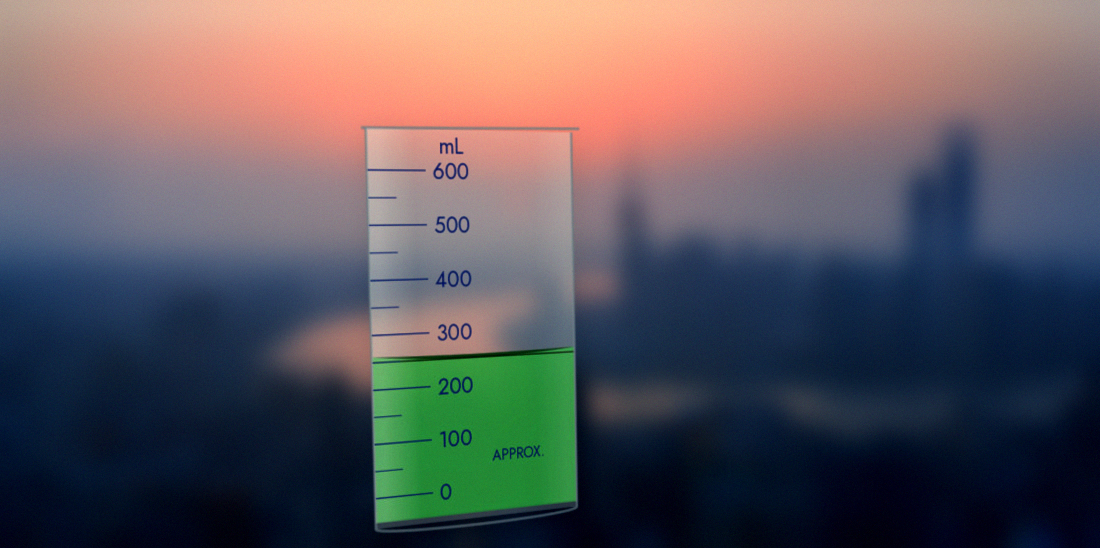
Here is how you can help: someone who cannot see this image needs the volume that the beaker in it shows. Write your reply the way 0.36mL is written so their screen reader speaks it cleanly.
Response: 250mL
